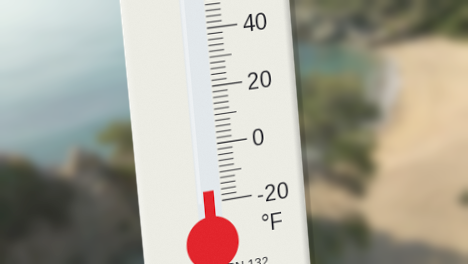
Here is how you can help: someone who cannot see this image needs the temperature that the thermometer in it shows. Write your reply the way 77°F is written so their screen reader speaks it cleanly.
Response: -16°F
